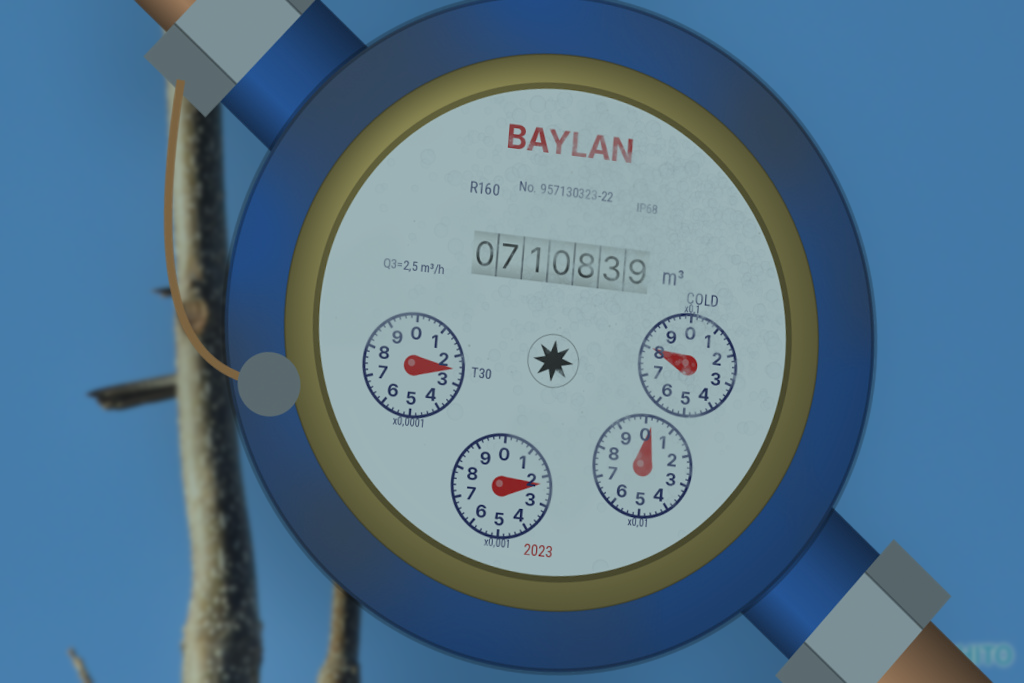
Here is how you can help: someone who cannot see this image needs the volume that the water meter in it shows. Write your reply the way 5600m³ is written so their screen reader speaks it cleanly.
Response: 710839.8022m³
